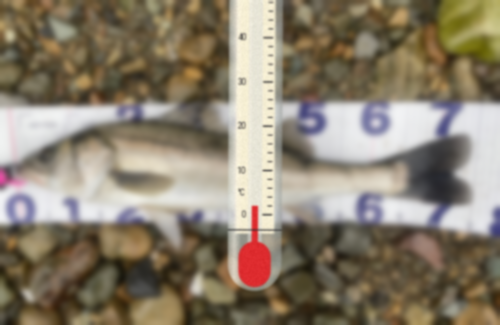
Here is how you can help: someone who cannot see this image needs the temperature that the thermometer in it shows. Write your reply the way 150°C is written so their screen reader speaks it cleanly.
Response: 2°C
